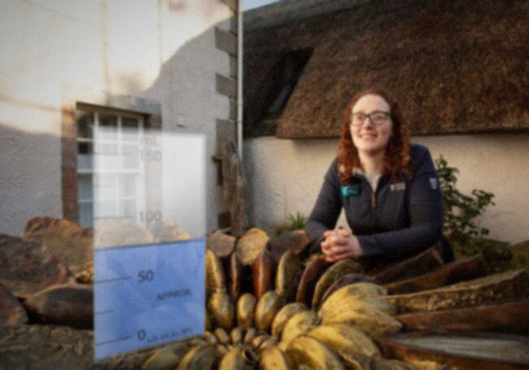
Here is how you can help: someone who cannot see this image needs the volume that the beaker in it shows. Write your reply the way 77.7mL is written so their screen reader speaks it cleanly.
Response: 75mL
